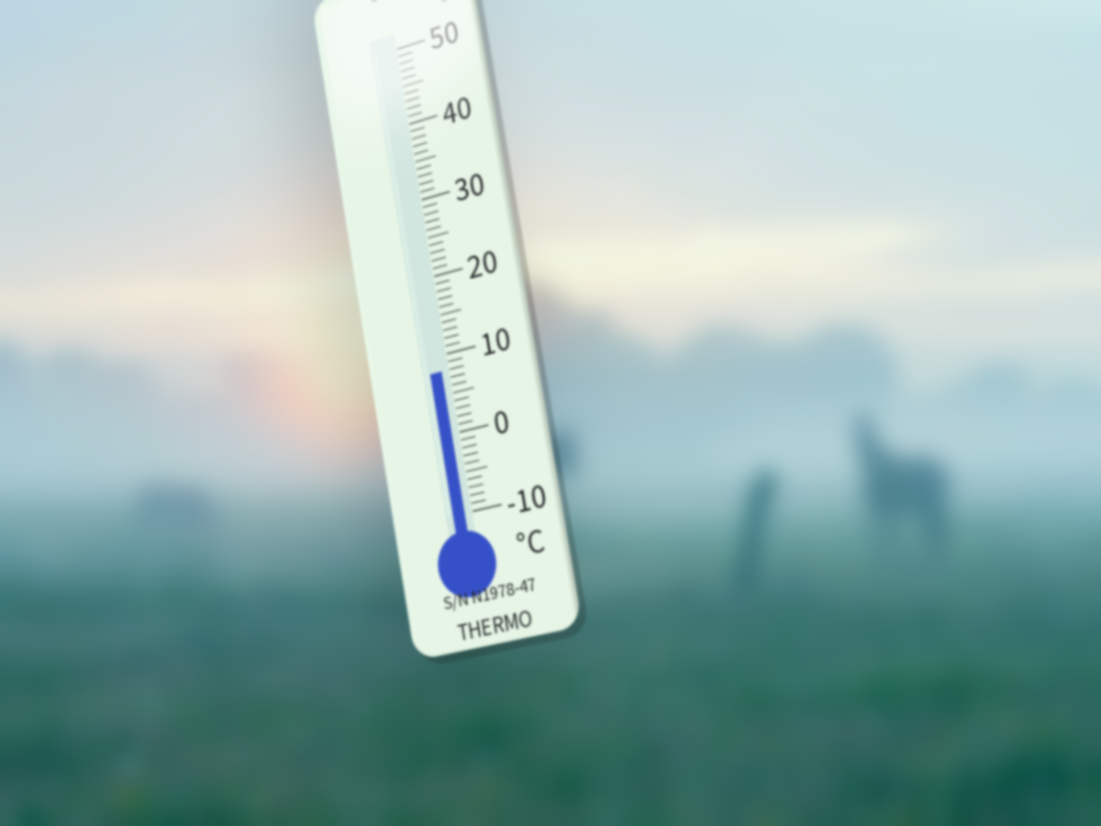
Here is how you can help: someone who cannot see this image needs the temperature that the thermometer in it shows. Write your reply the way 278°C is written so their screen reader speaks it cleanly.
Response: 8°C
